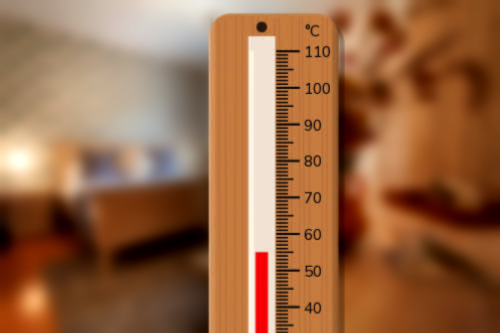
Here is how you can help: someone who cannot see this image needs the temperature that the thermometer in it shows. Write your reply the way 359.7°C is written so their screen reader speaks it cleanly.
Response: 55°C
